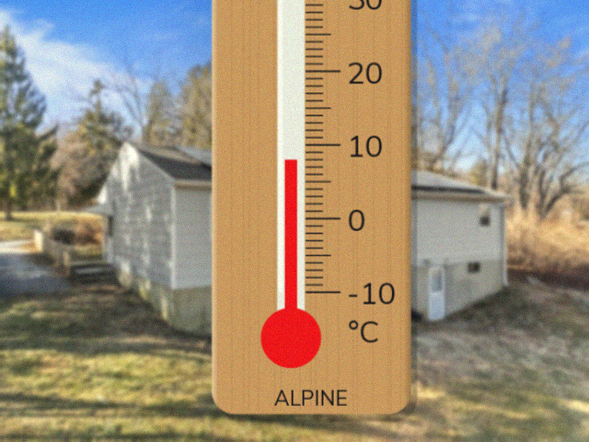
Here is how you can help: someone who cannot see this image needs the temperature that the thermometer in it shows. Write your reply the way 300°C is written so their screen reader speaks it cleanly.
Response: 8°C
